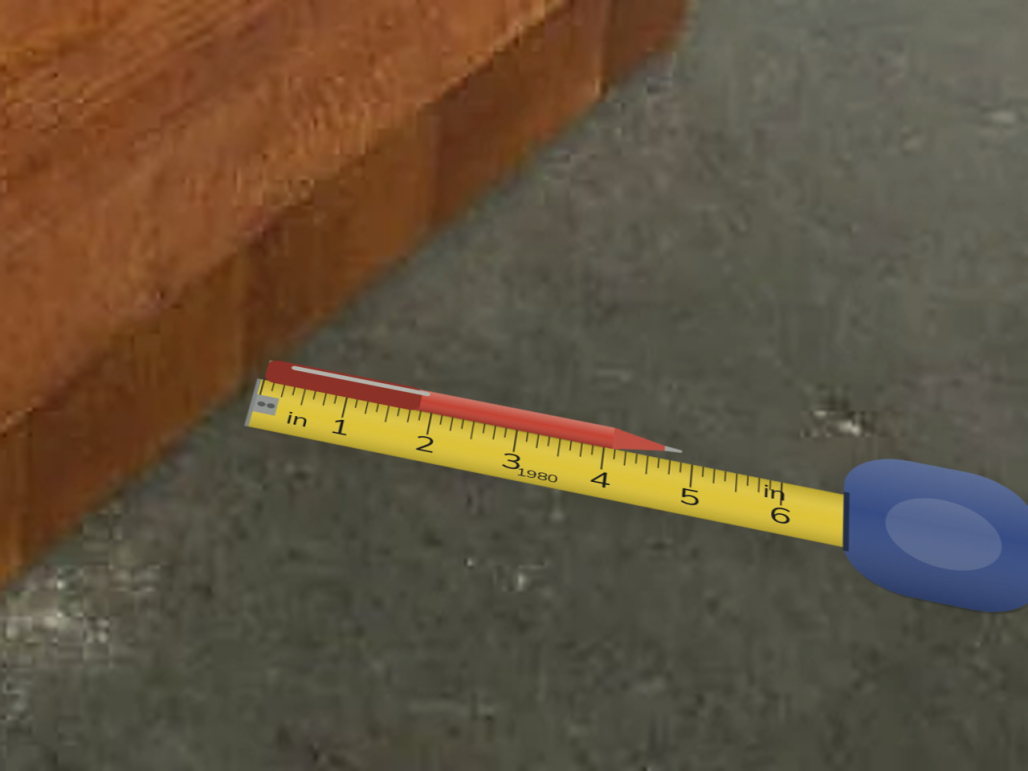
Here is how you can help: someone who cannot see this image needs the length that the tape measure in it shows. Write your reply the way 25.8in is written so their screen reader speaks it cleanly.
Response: 4.875in
